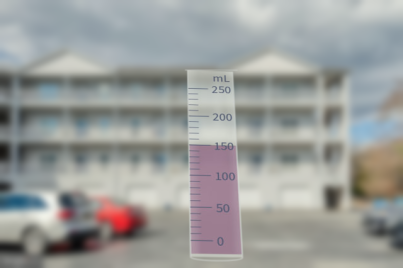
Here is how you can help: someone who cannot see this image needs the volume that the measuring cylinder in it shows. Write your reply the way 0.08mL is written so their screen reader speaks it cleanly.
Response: 150mL
